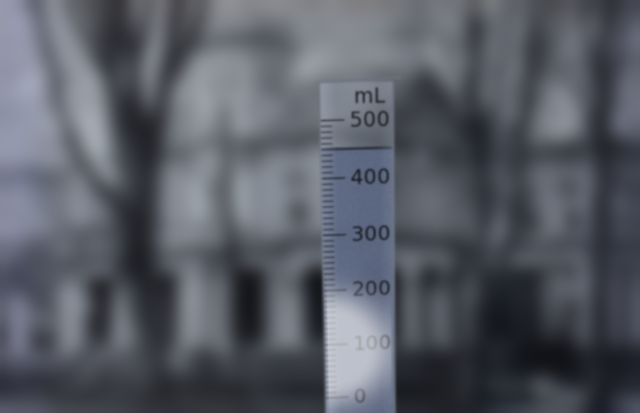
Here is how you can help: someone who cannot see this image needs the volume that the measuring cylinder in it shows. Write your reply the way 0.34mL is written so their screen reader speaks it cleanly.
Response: 450mL
